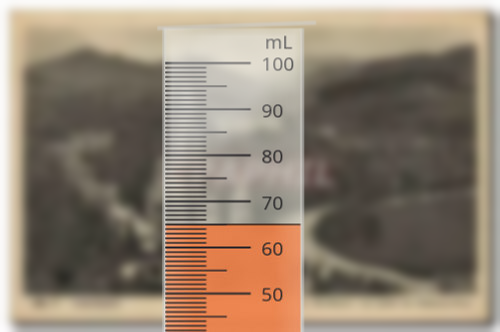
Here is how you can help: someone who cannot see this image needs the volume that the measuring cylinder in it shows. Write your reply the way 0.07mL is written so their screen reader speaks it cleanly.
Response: 65mL
